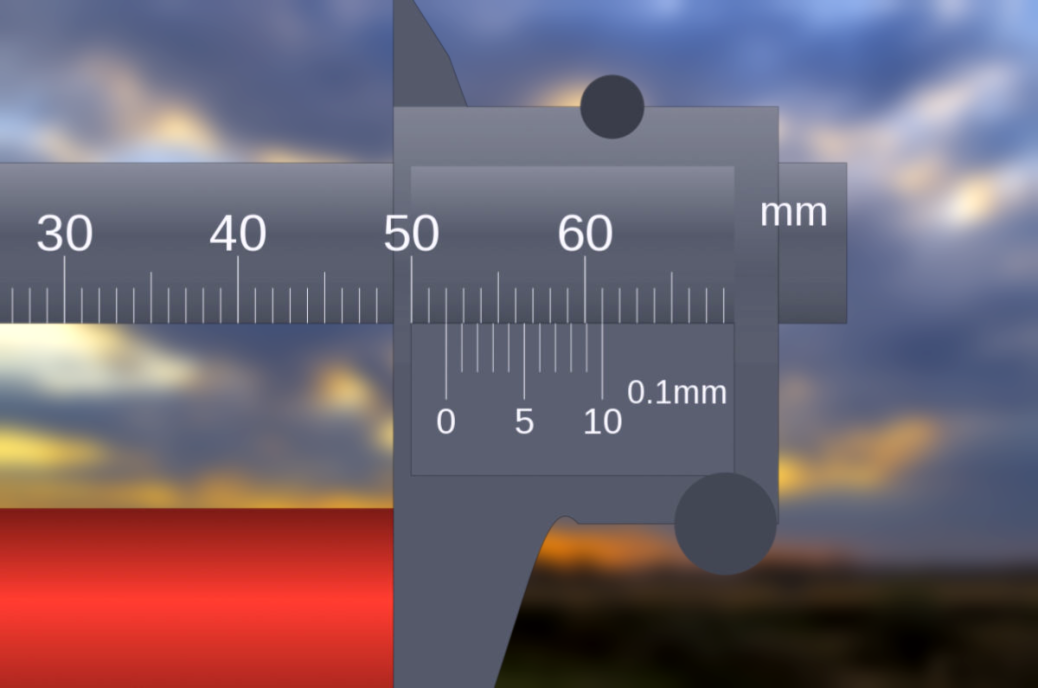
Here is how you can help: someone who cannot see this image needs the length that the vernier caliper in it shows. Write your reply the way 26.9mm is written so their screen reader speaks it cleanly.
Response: 52.0mm
